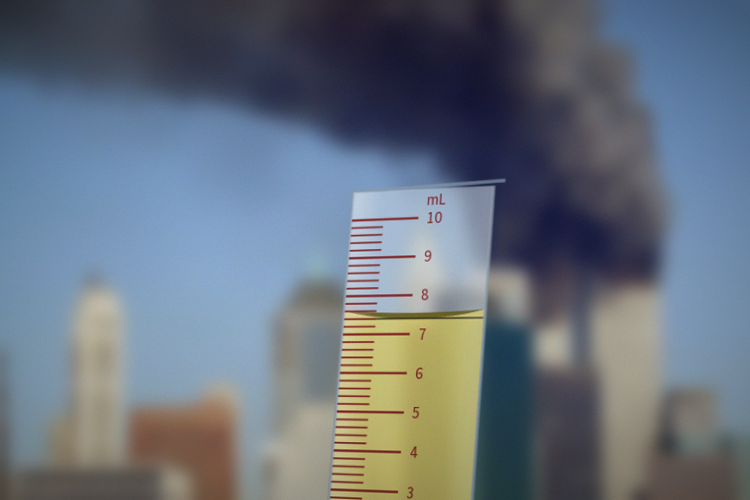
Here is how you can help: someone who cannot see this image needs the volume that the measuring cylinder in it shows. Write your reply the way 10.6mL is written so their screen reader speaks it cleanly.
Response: 7.4mL
